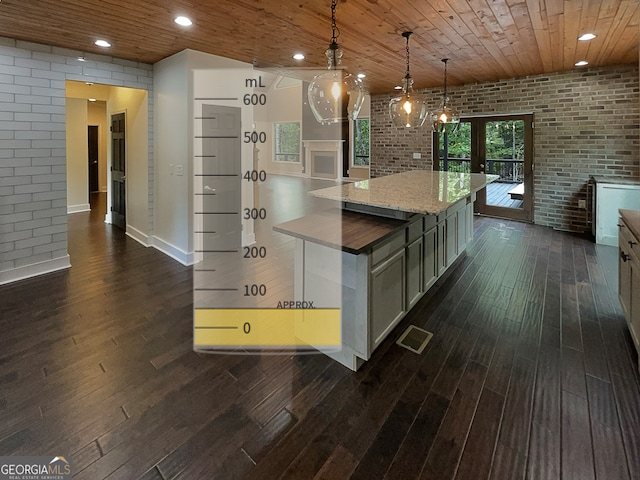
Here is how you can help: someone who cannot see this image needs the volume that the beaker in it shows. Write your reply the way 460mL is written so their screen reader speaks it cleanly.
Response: 50mL
